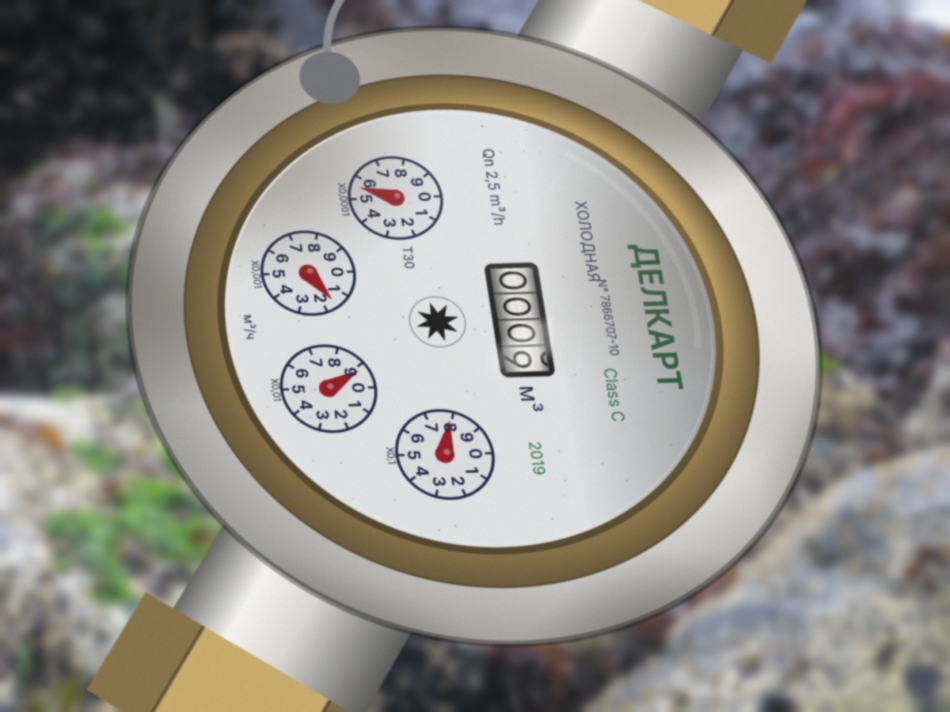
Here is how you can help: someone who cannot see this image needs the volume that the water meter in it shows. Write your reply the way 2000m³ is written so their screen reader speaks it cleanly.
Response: 8.7915m³
